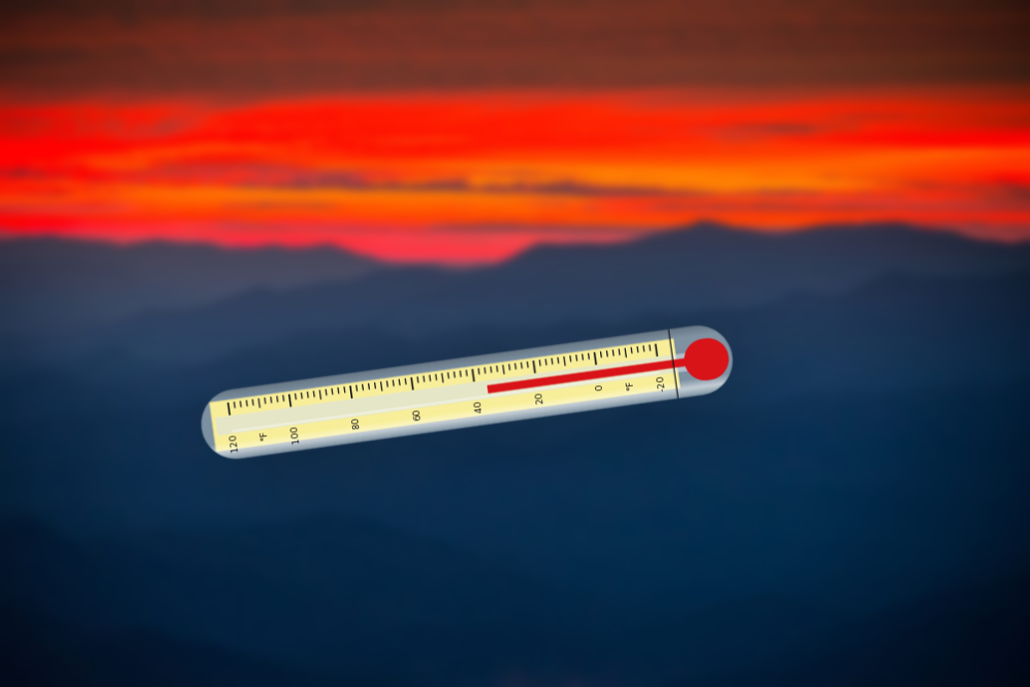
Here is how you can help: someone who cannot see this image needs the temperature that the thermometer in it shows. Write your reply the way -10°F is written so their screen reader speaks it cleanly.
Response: 36°F
